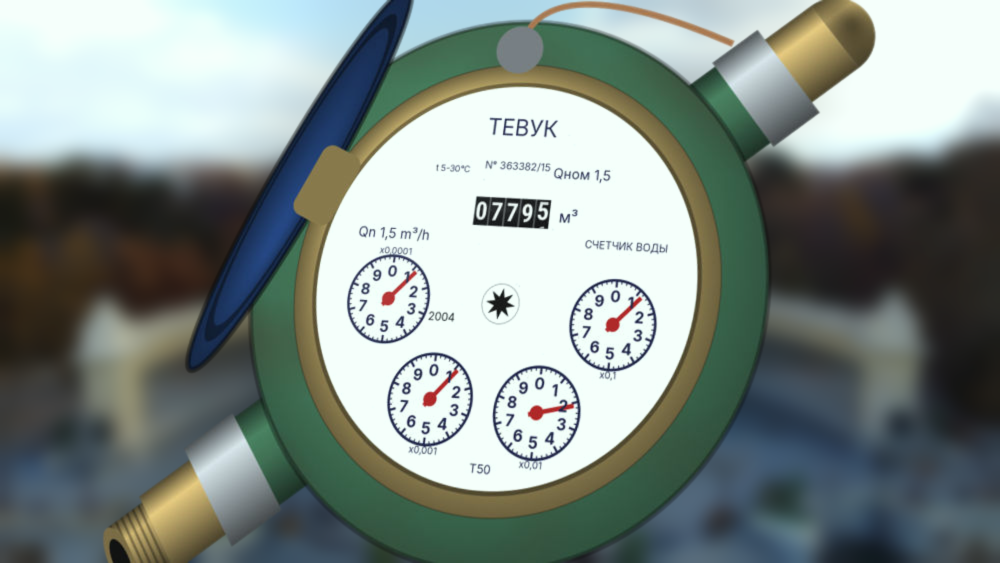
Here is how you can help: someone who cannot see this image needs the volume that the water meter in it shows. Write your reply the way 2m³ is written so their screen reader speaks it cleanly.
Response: 7795.1211m³
